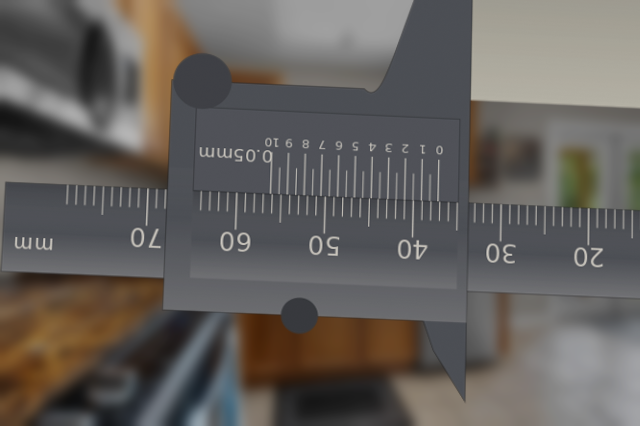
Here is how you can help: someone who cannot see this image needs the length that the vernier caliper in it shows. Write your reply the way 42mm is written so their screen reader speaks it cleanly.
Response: 37.2mm
